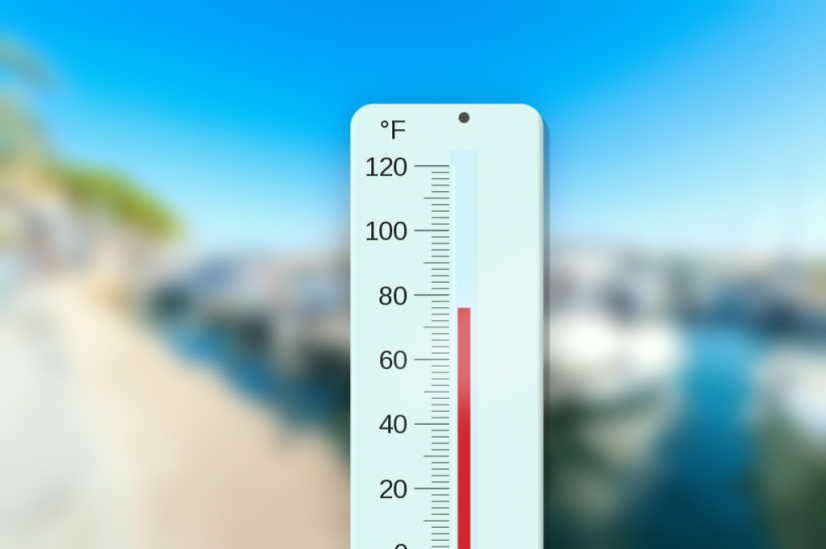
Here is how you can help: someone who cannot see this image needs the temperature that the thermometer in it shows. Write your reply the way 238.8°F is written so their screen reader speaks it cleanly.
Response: 76°F
